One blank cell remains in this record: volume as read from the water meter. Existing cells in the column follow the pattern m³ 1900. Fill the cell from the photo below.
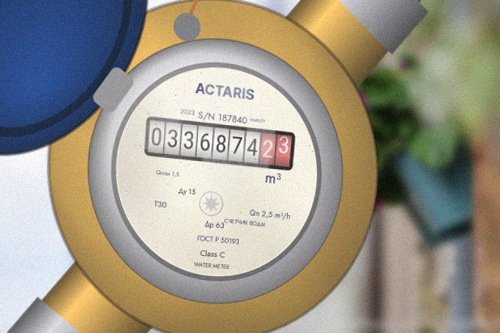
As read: m³ 336874.23
